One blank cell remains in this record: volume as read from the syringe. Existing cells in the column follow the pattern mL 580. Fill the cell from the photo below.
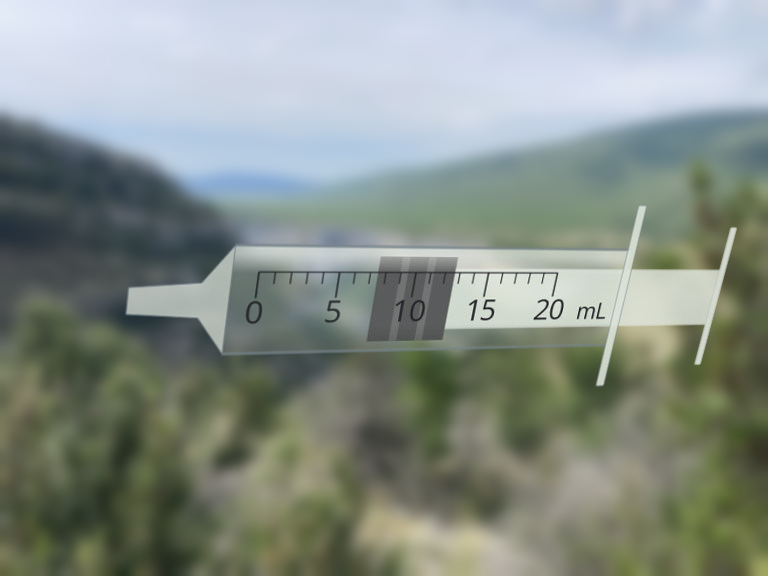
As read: mL 7.5
